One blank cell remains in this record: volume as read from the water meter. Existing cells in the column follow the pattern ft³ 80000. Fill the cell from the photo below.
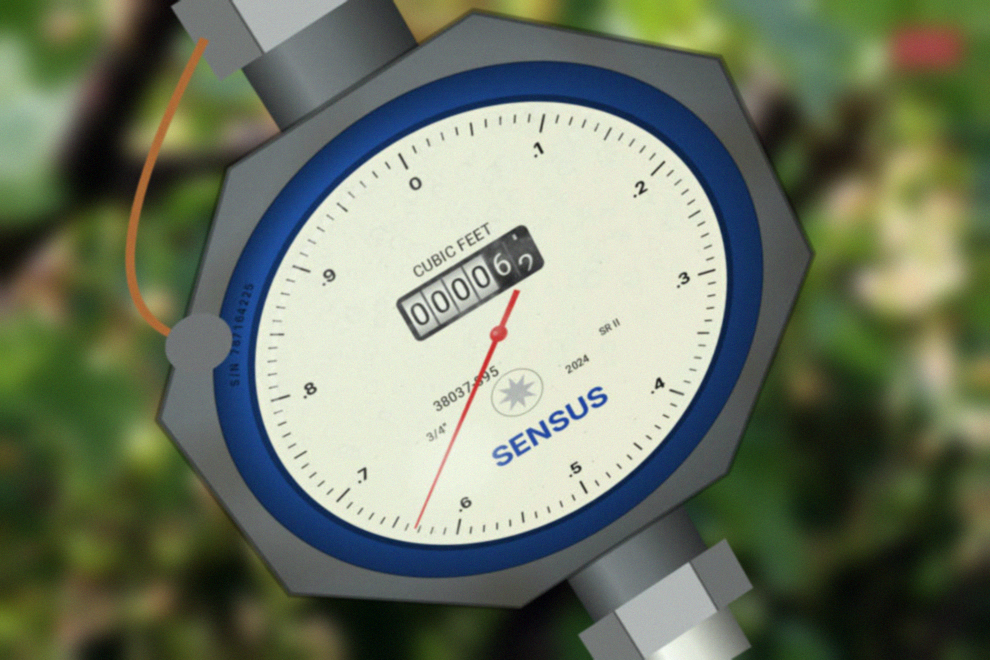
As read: ft³ 61.63
